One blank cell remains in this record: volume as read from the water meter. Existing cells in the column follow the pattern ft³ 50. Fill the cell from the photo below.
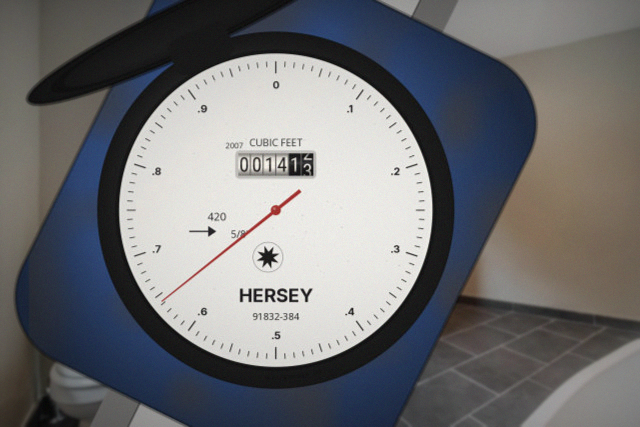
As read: ft³ 1412.64
